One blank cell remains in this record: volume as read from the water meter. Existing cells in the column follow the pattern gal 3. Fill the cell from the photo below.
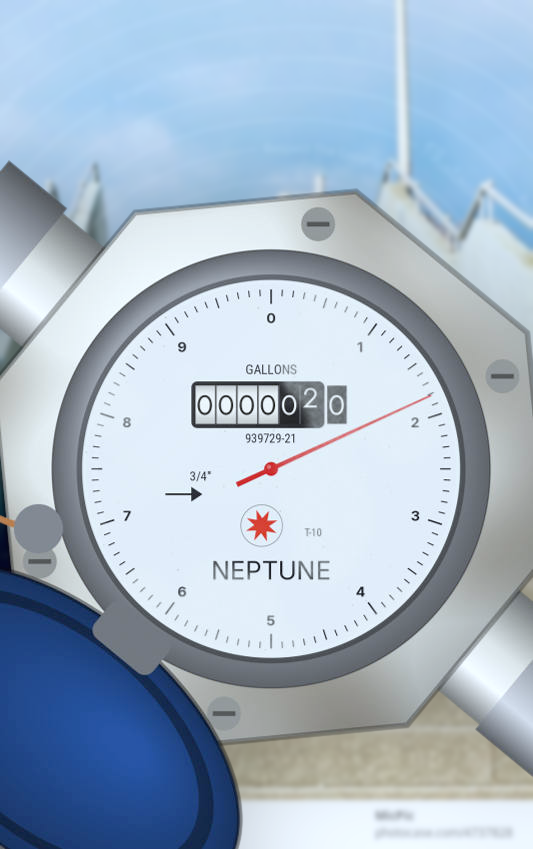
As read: gal 21.8
